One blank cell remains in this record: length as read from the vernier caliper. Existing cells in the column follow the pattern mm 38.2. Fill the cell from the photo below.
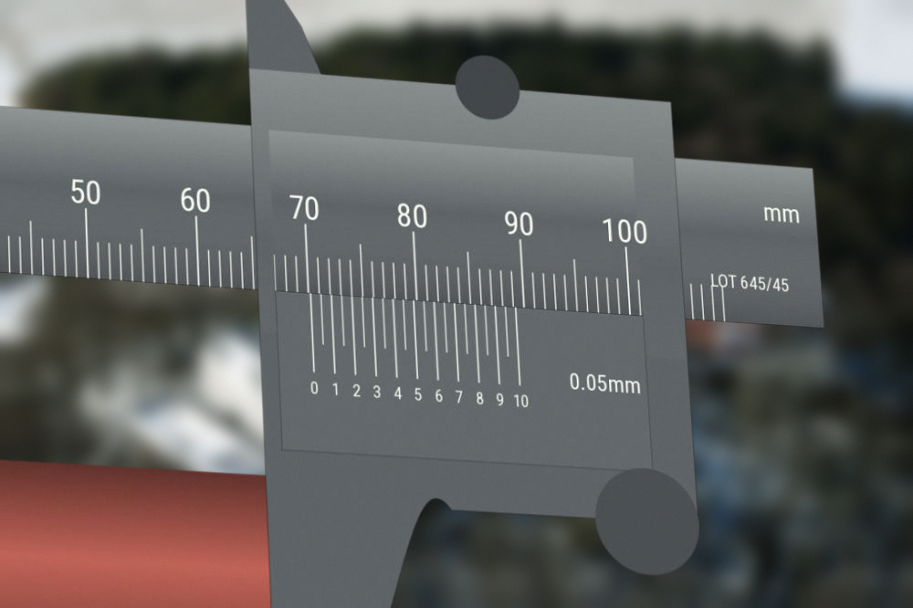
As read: mm 70.2
